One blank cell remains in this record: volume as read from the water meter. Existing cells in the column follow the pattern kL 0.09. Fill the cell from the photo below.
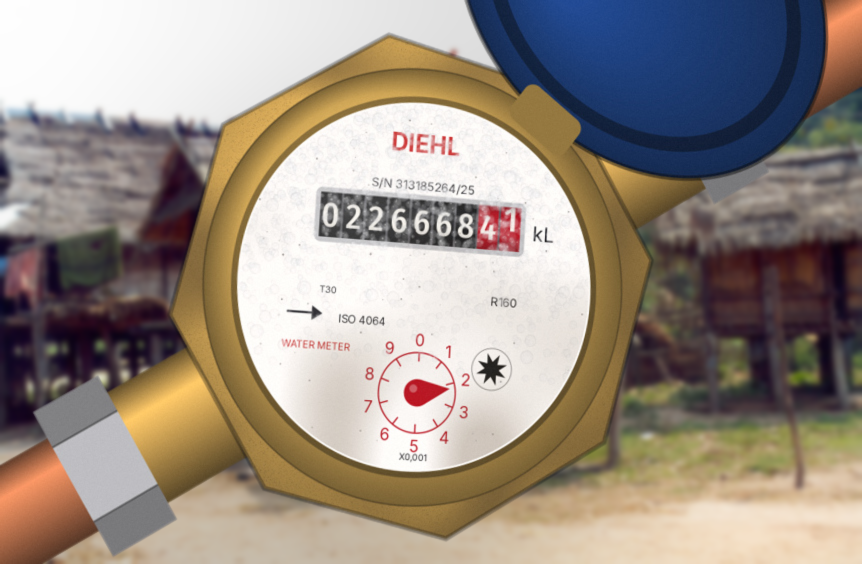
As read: kL 226668.412
